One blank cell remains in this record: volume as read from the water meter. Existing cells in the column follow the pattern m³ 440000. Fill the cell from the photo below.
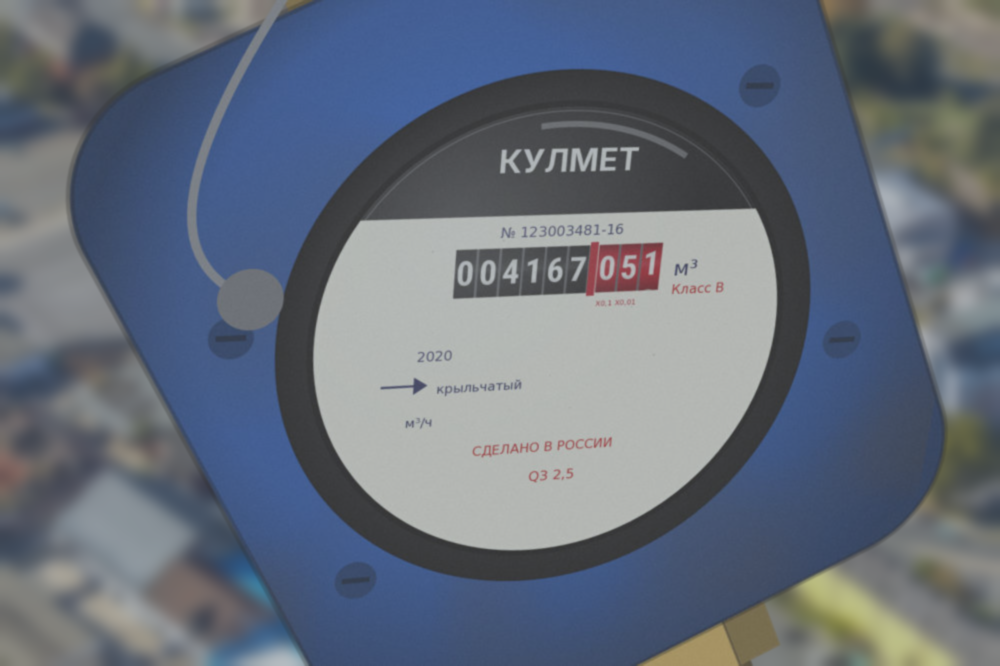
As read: m³ 4167.051
